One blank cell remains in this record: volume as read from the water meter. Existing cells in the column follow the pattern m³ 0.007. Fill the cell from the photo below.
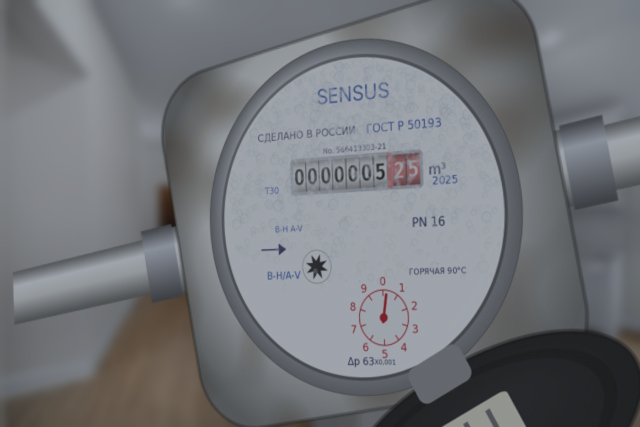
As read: m³ 5.250
